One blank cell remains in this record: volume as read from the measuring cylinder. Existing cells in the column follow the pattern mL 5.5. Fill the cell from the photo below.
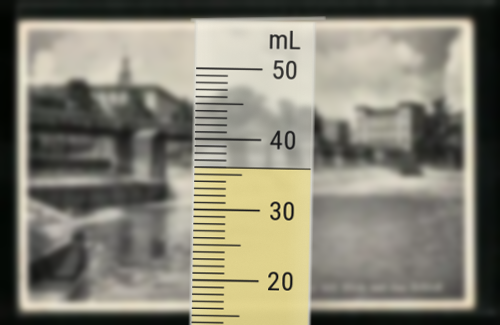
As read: mL 36
